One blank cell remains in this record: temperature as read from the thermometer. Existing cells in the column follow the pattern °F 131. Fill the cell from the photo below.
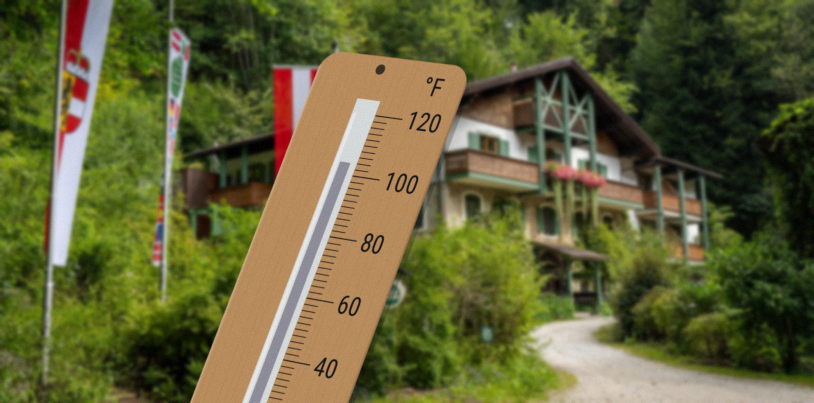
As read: °F 104
